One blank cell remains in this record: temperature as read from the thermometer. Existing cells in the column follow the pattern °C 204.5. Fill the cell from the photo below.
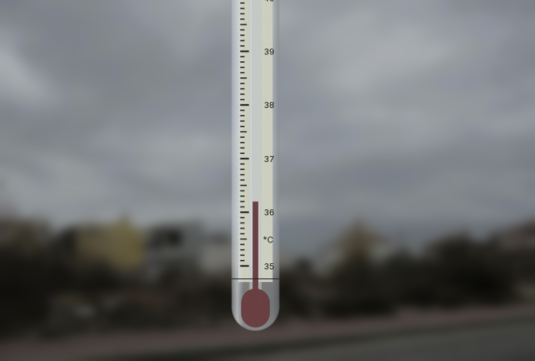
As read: °C 36.2
